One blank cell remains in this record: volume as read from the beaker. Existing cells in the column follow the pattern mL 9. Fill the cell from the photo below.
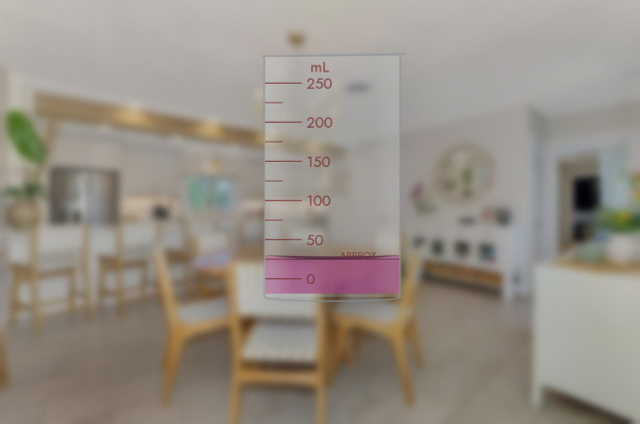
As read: mL 25
